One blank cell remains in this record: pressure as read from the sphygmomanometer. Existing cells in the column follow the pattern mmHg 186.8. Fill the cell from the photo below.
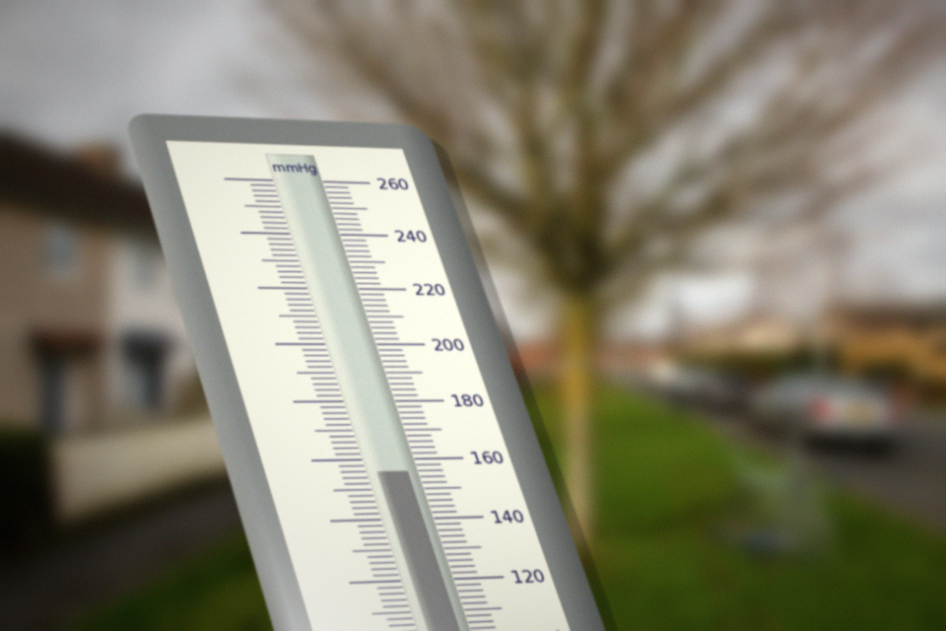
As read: mmHg 156
